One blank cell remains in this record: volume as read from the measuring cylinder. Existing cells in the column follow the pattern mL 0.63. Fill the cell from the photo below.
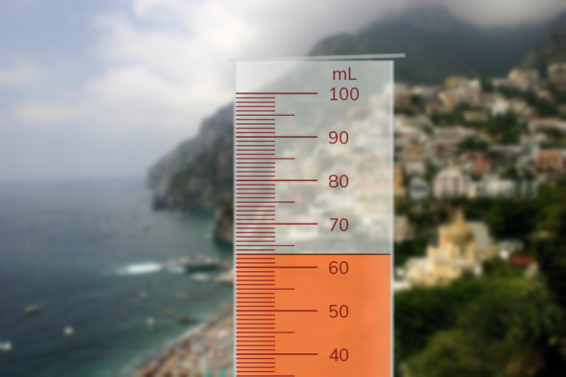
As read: mL 63
